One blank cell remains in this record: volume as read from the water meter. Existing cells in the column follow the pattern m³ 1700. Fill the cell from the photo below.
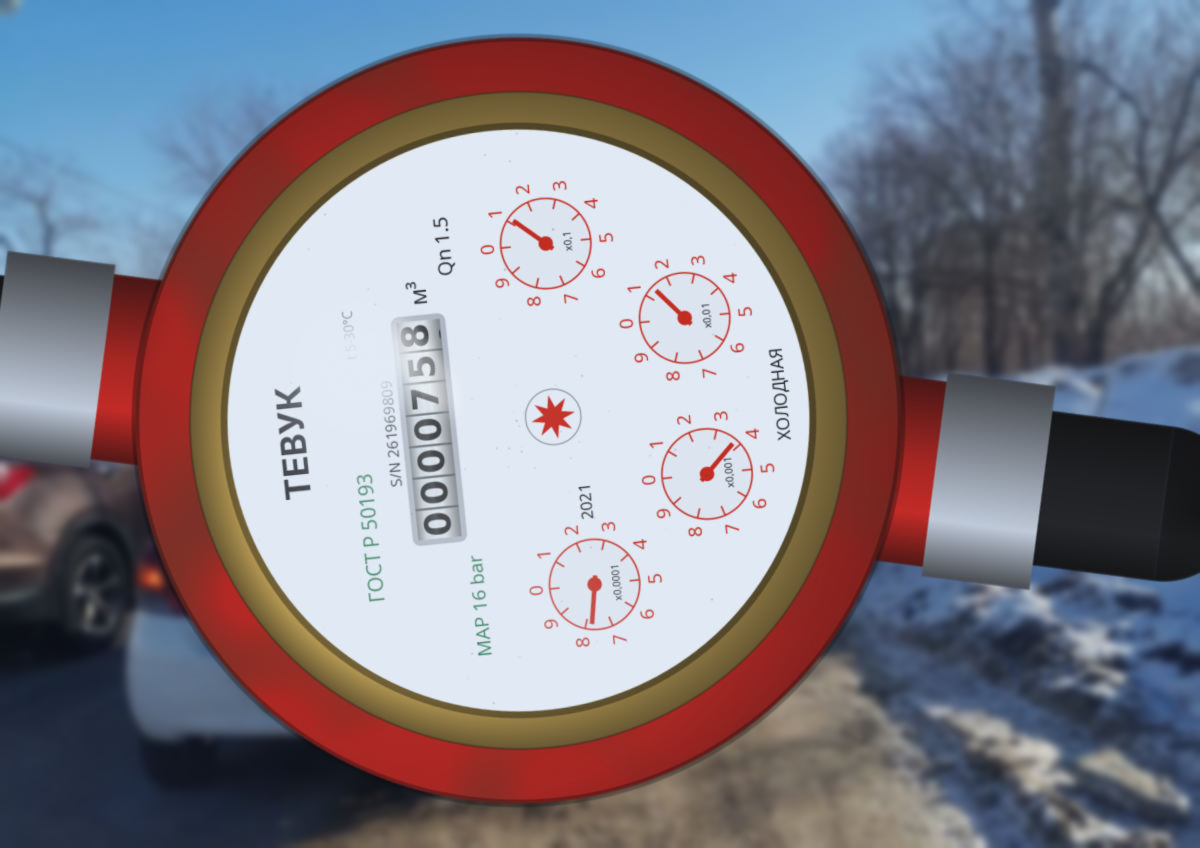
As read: m³ 758.1137
